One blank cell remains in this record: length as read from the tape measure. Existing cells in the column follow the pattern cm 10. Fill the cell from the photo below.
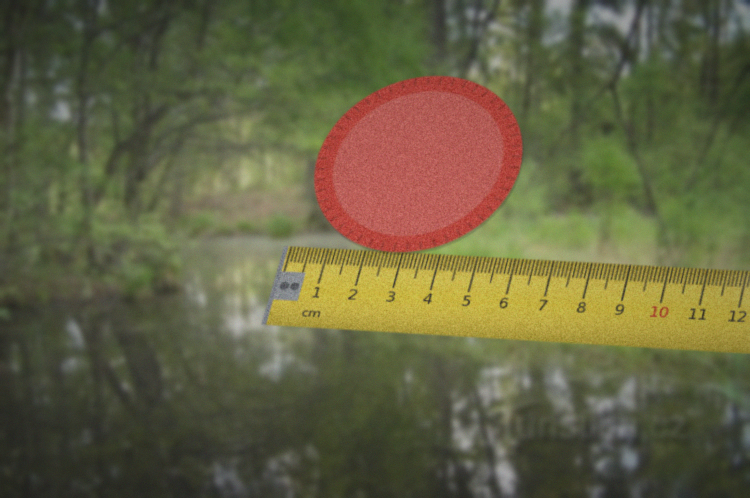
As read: cm 5.5
